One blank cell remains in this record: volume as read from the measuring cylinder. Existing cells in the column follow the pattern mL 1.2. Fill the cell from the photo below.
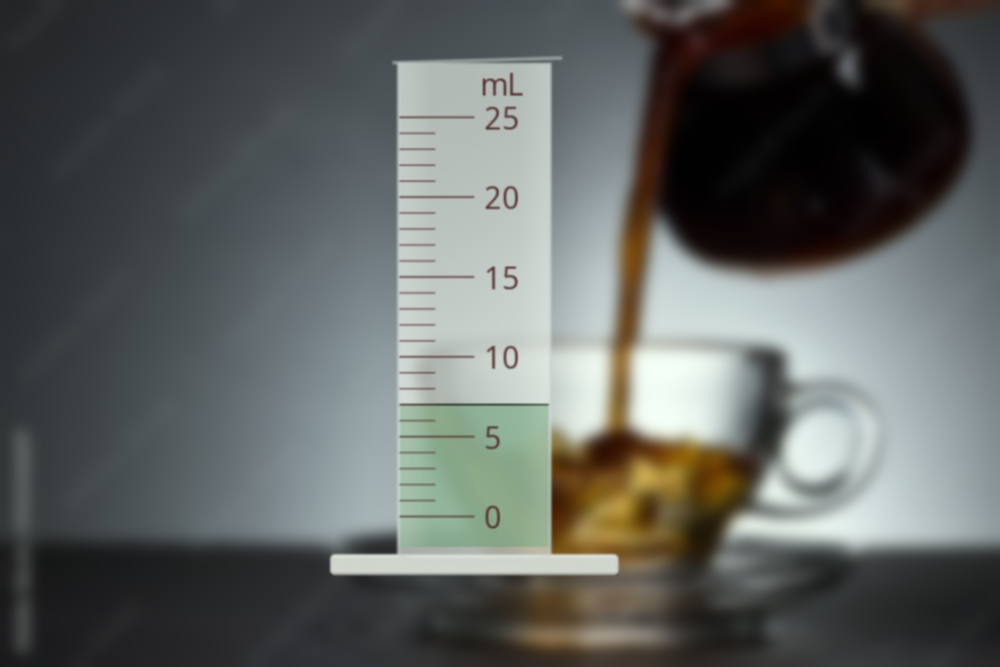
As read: mL 7
